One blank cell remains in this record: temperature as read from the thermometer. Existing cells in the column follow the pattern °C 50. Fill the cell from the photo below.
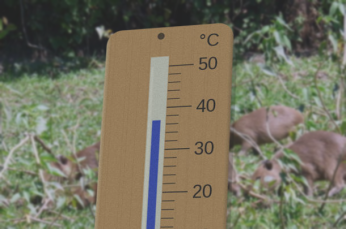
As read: °C 37
